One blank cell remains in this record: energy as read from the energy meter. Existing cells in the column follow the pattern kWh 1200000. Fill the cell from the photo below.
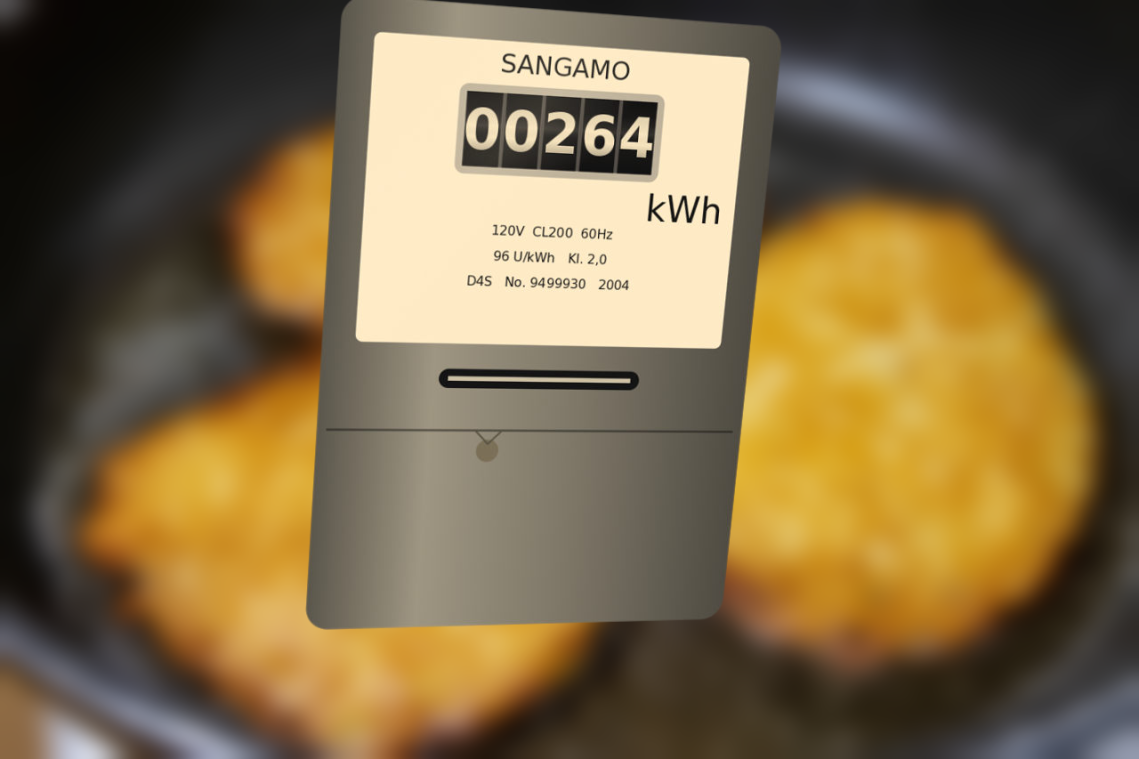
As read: kWh 264
